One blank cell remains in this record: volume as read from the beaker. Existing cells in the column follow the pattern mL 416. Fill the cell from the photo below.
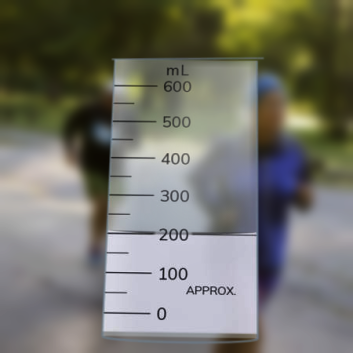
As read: mL 200
